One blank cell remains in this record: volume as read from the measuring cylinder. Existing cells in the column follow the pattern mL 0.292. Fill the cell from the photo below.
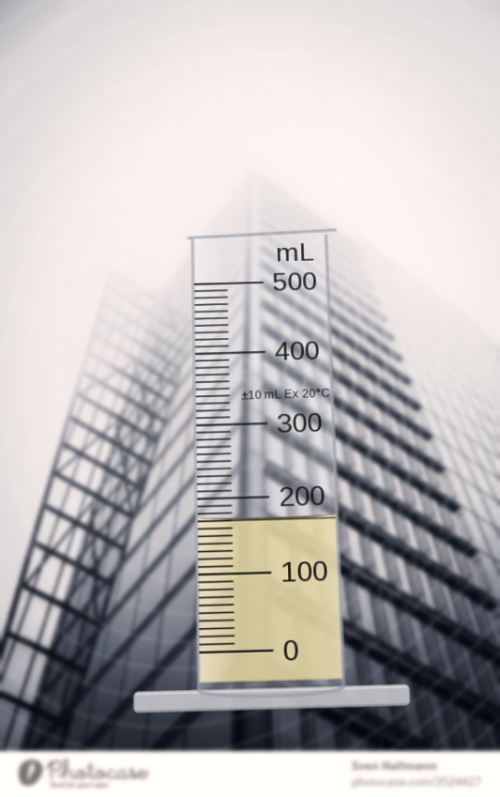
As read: mL 170
